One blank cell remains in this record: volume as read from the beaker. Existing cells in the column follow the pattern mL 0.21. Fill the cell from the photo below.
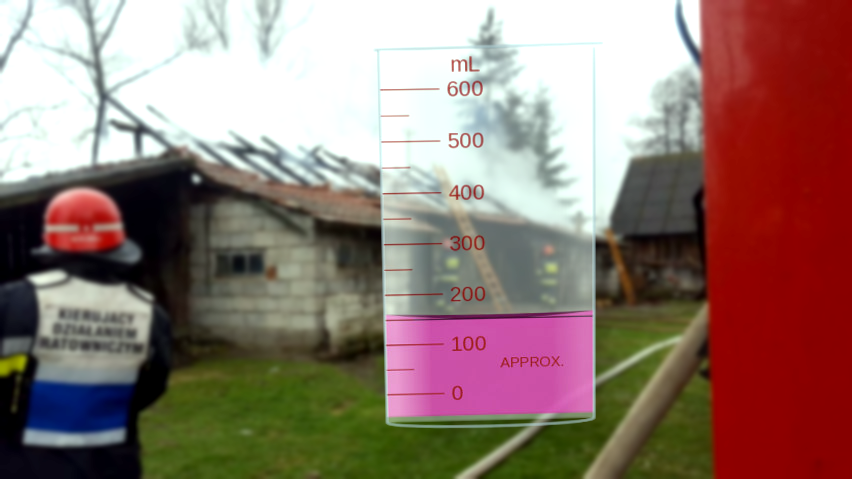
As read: mL 150
